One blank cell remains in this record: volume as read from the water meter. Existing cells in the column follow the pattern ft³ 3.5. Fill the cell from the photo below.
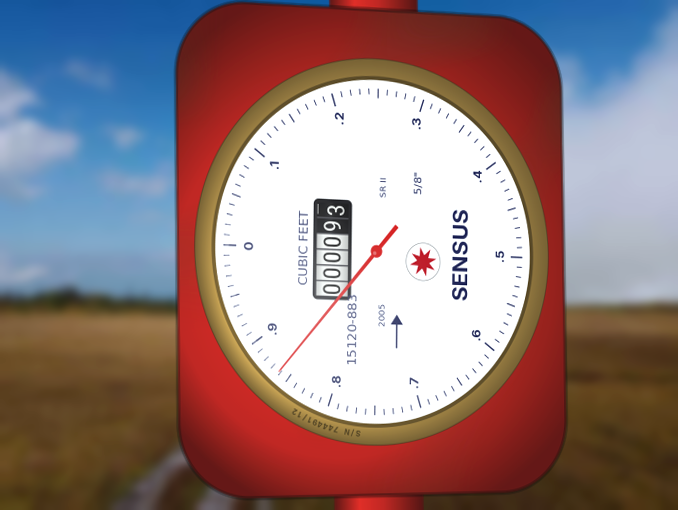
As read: ft³ 92.86
